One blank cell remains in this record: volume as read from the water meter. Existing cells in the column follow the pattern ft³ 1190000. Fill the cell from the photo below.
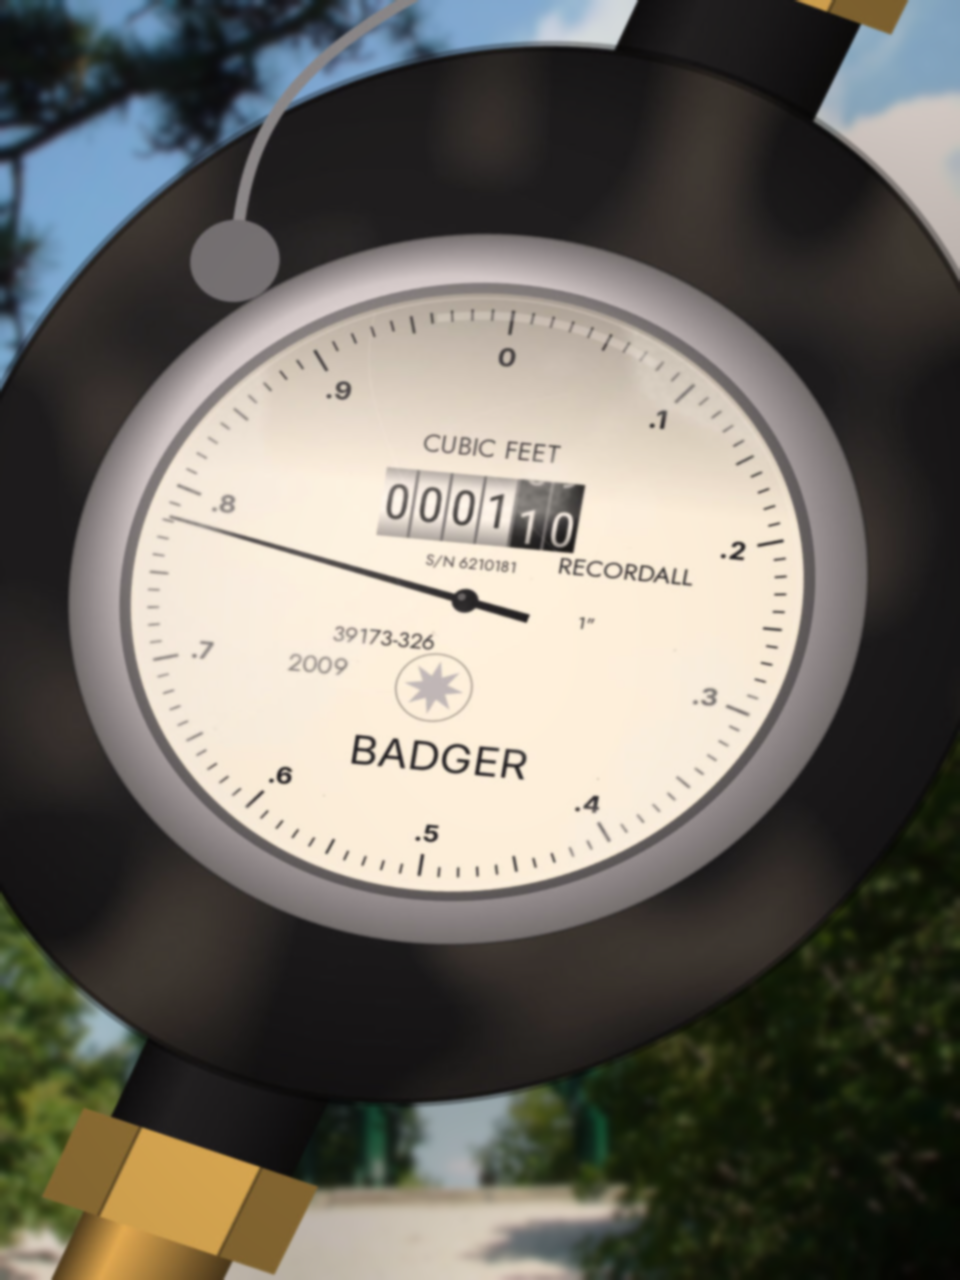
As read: ft³ 109.78
